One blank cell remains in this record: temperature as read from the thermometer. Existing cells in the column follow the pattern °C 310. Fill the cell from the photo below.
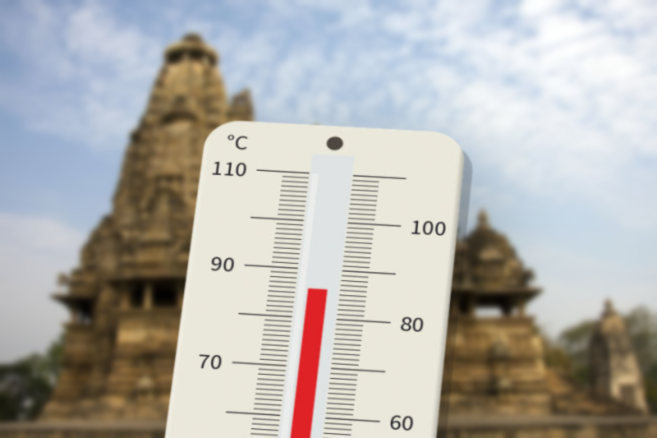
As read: °C 86
